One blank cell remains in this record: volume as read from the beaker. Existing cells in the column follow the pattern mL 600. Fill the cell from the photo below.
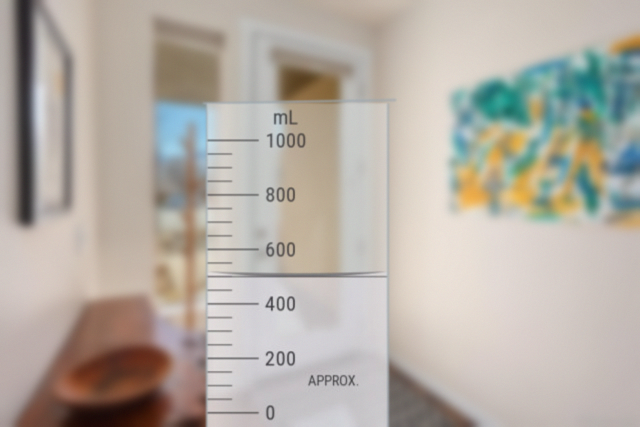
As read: mL 500
